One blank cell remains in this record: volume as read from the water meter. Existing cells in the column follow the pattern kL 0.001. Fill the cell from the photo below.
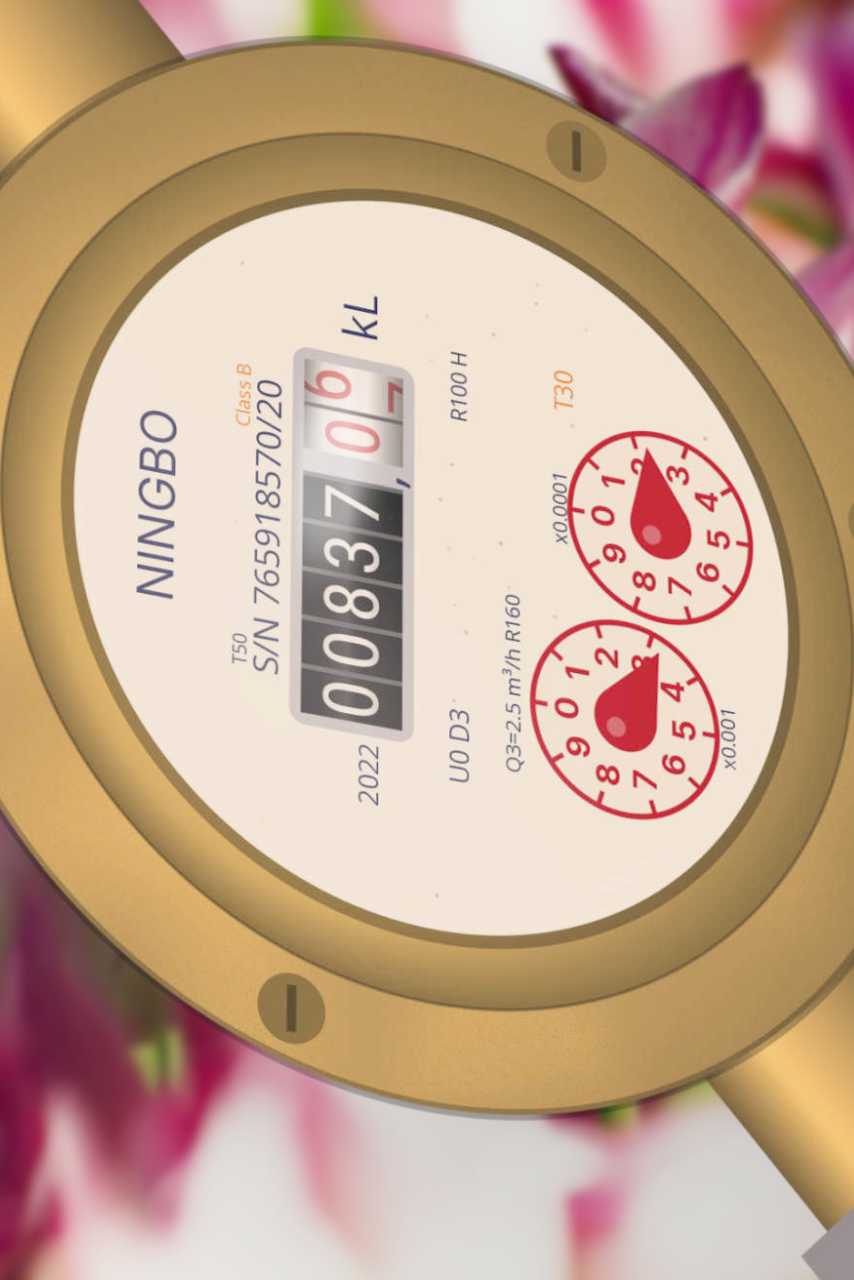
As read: kL 837.0632
